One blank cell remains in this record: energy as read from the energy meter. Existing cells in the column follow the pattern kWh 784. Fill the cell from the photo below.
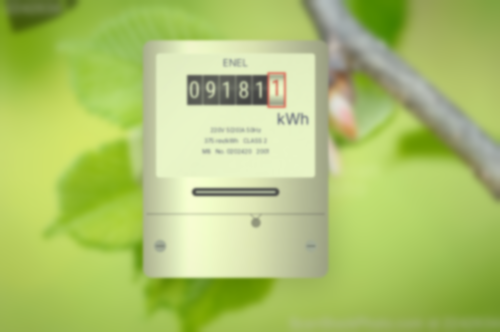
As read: kWh 9181.1
